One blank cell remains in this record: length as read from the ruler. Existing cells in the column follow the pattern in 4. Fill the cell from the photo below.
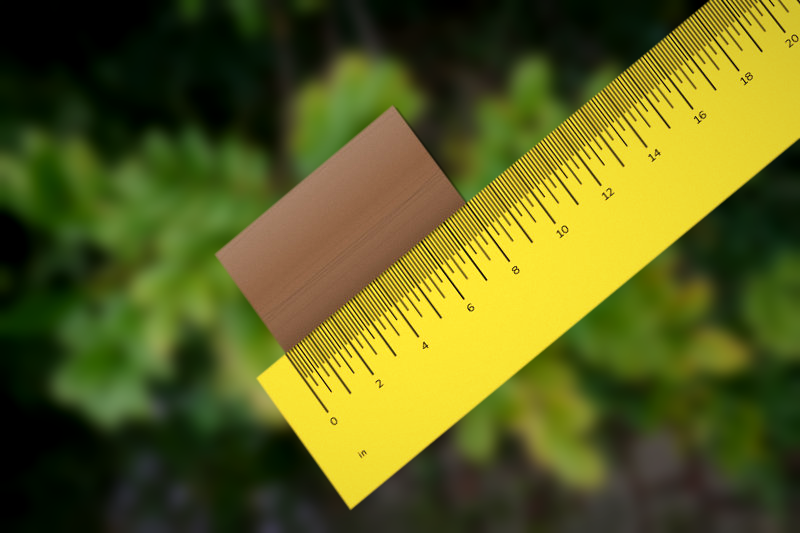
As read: in 8
